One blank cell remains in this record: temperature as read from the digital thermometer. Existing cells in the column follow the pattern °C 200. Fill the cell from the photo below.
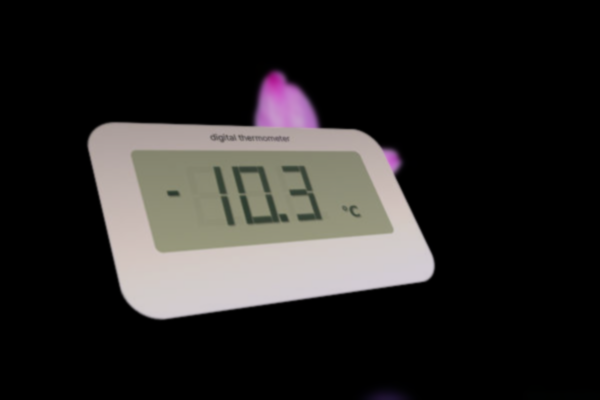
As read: °C -10.3
